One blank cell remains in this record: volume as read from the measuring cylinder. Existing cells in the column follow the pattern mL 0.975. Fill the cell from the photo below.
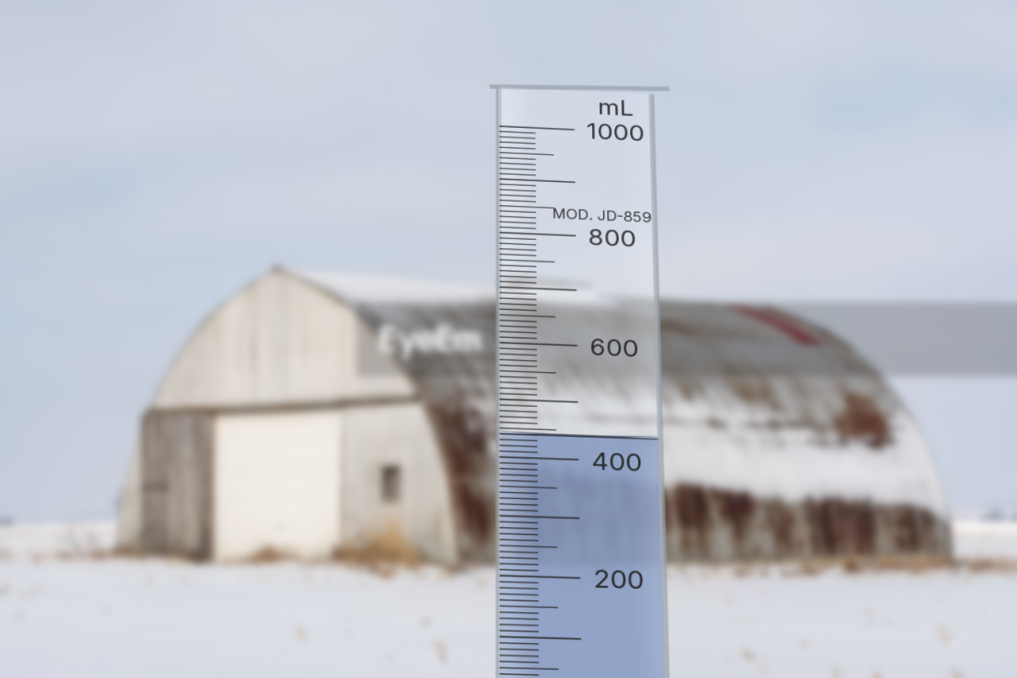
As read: mL 440
